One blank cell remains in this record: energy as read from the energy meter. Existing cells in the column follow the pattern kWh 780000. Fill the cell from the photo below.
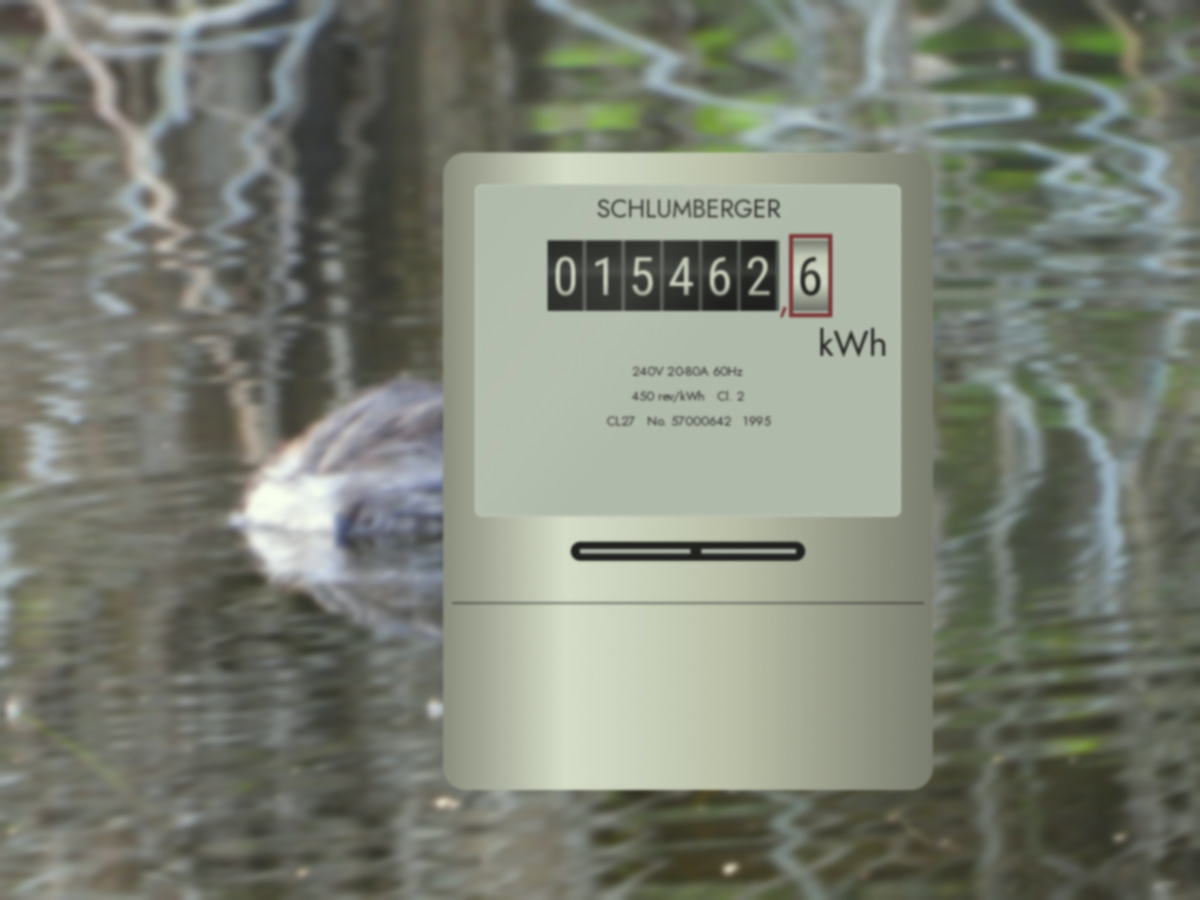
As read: kWh 15462.6
